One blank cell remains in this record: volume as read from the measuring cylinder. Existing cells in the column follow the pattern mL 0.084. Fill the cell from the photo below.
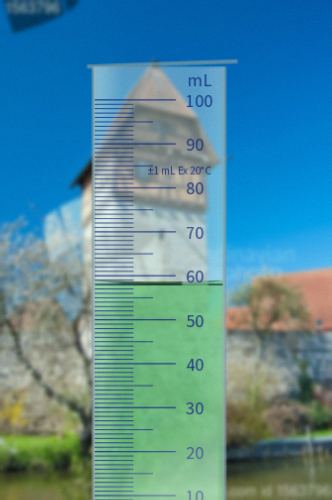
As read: mL 58
